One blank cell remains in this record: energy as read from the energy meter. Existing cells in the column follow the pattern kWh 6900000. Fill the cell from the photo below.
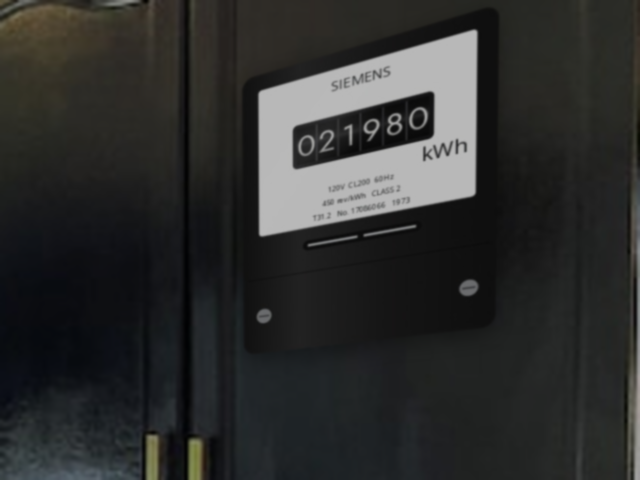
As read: kWh 21980
